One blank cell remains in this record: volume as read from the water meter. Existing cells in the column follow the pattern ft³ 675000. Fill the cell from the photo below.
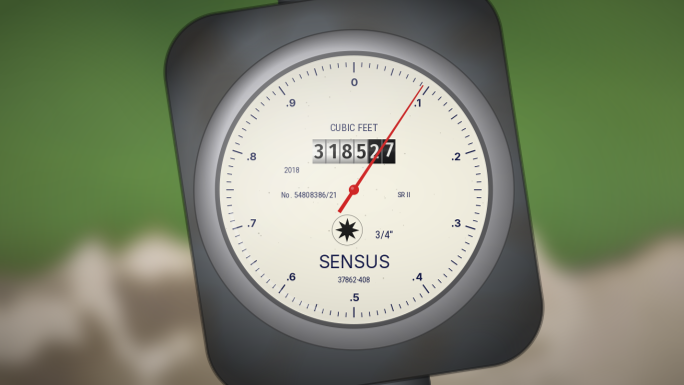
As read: ft³ 318527.09
